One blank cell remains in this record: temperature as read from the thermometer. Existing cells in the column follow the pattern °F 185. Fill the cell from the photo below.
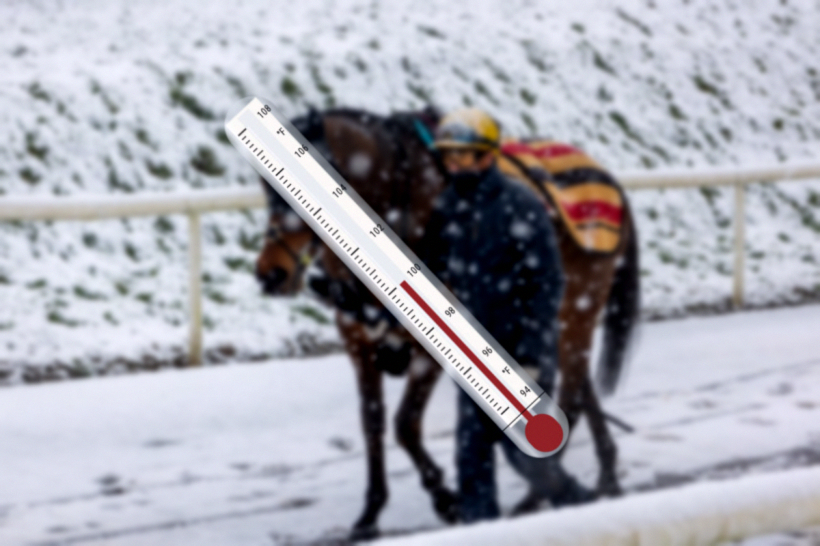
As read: °F 100
